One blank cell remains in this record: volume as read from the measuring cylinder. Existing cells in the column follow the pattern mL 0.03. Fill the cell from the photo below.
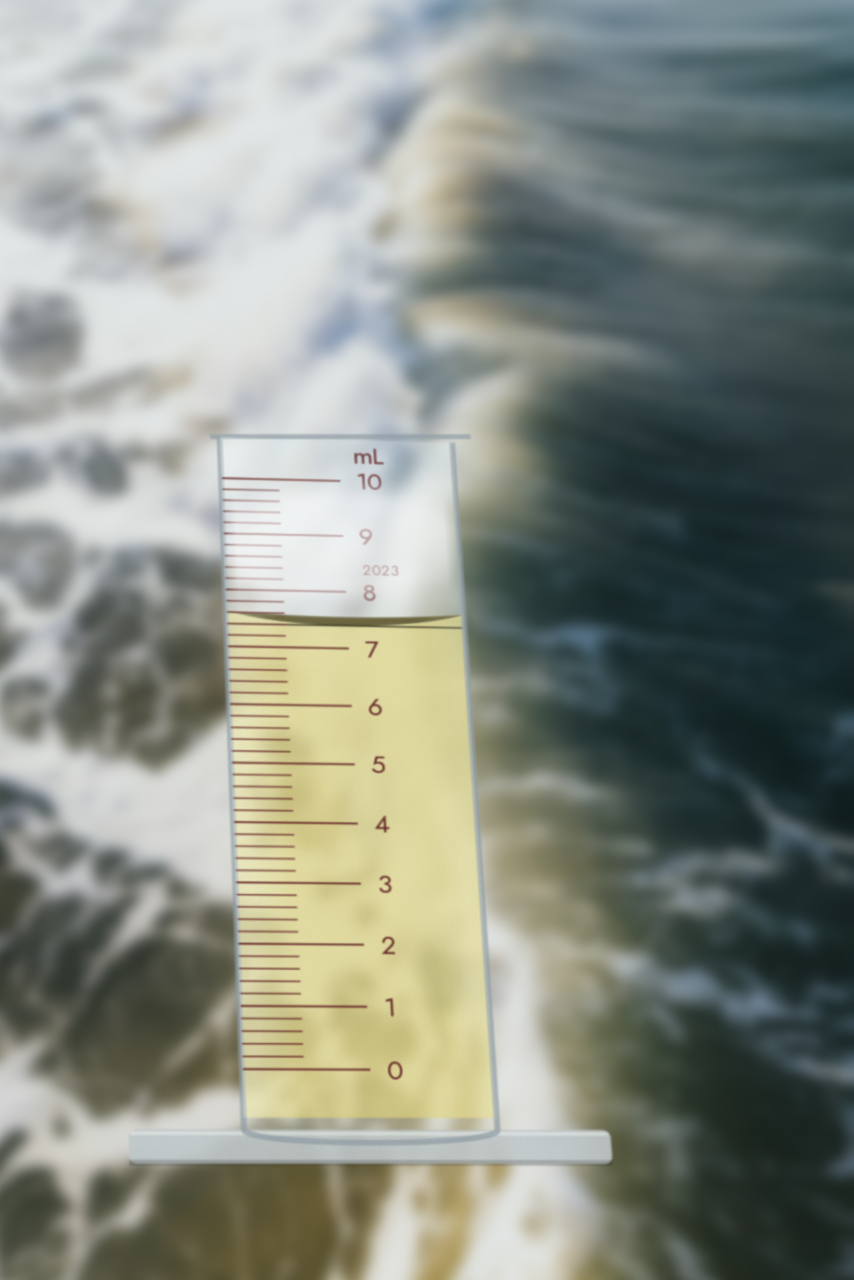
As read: mL 7.4
